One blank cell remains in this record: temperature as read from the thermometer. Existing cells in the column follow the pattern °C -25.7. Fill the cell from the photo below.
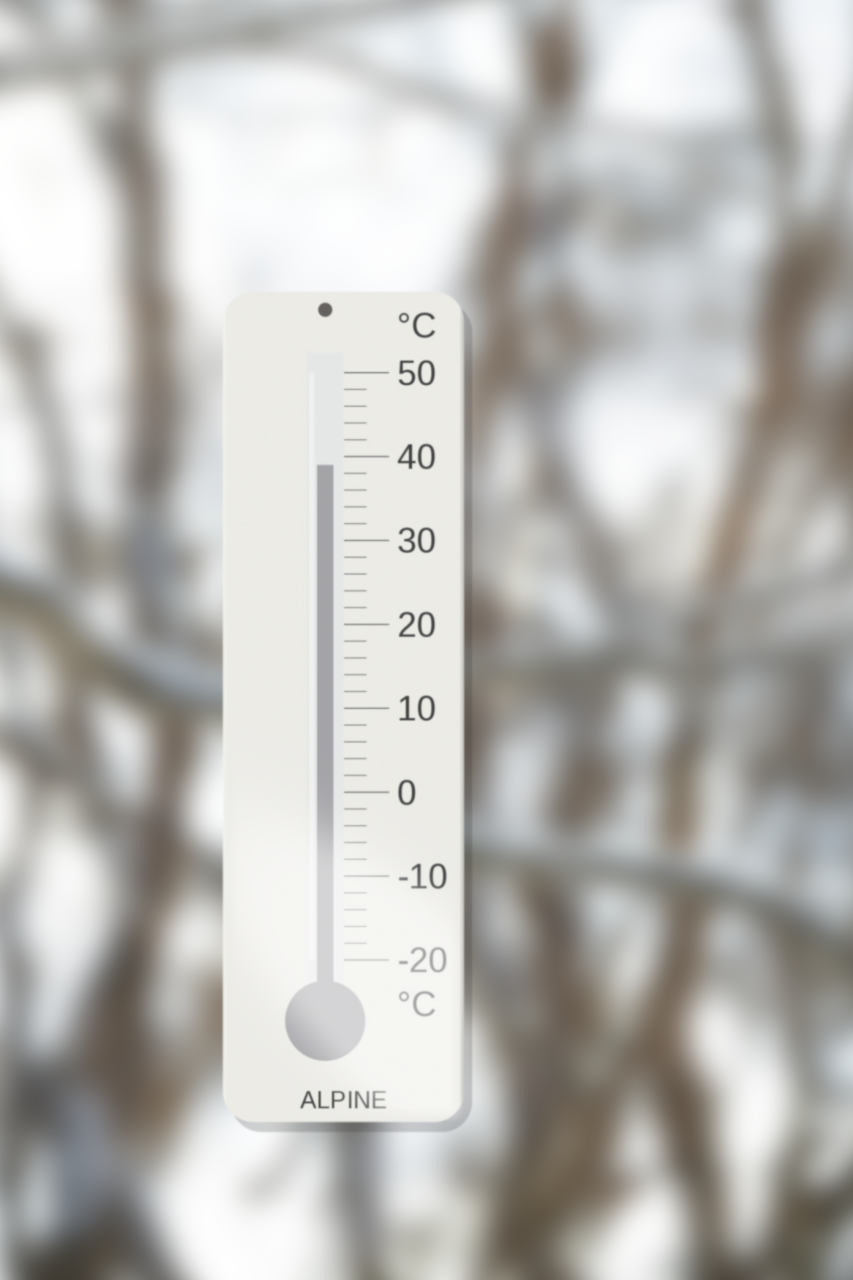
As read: °C 39
